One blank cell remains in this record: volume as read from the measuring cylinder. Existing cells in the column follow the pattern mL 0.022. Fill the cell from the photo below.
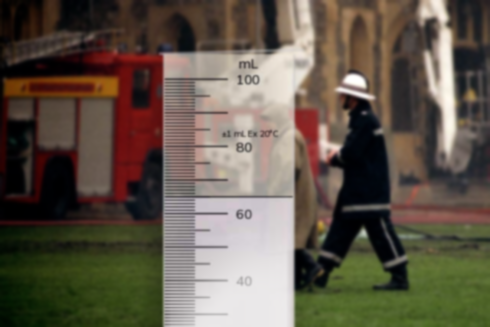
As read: mL 65
